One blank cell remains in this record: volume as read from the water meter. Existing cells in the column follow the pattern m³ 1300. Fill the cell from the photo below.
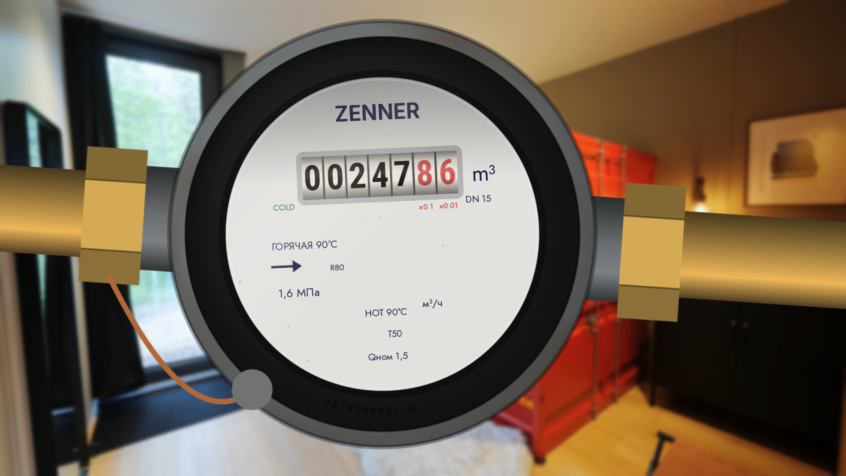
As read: m³ 247.86
